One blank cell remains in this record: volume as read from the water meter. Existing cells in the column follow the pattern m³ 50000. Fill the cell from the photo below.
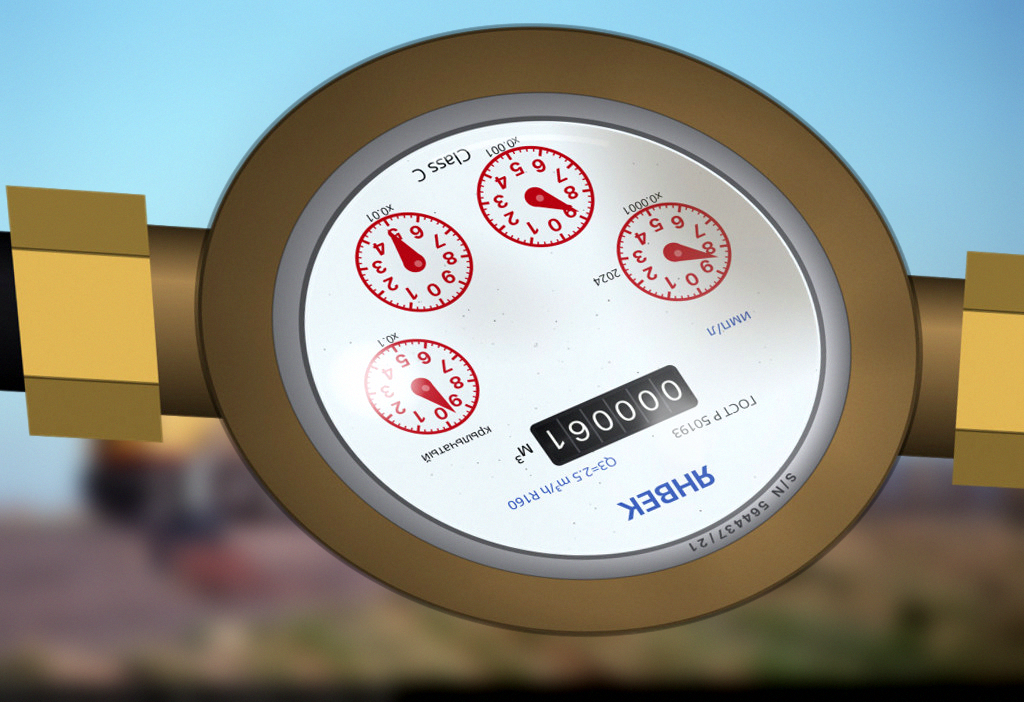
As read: m³ 60.9488
